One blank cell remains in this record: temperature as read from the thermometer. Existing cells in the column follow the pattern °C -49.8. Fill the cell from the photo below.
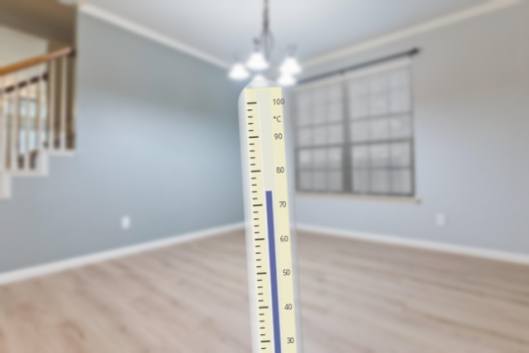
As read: °C 74
